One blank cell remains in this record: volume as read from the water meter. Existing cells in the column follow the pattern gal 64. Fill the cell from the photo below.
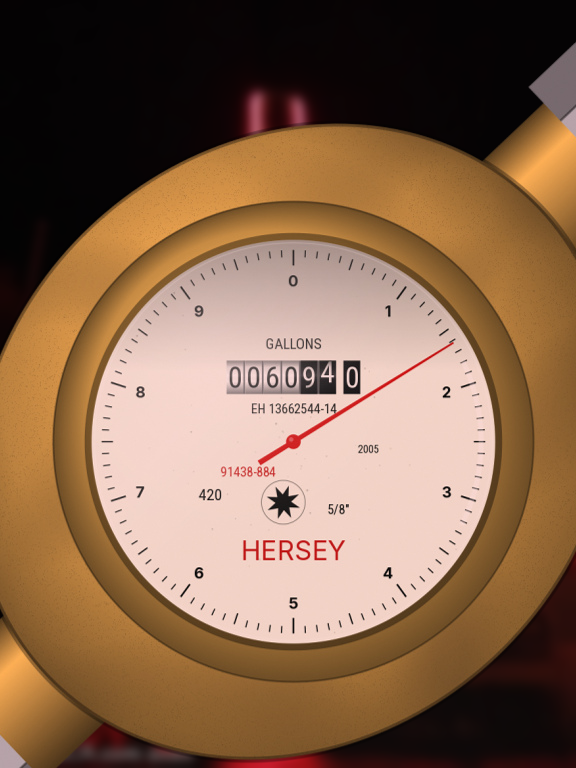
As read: gal 60941.6
